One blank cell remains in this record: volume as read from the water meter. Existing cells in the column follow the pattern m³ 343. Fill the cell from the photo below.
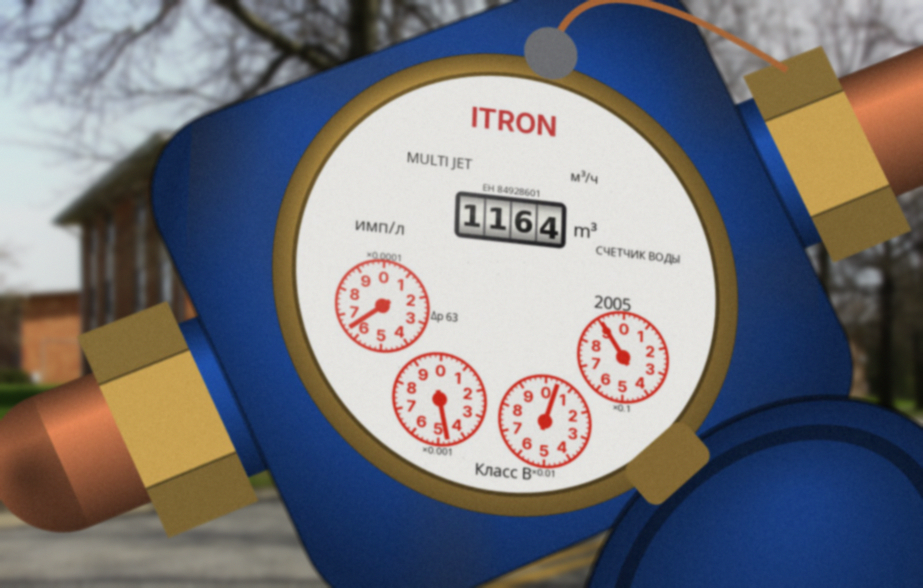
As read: m³ 1163.9046
